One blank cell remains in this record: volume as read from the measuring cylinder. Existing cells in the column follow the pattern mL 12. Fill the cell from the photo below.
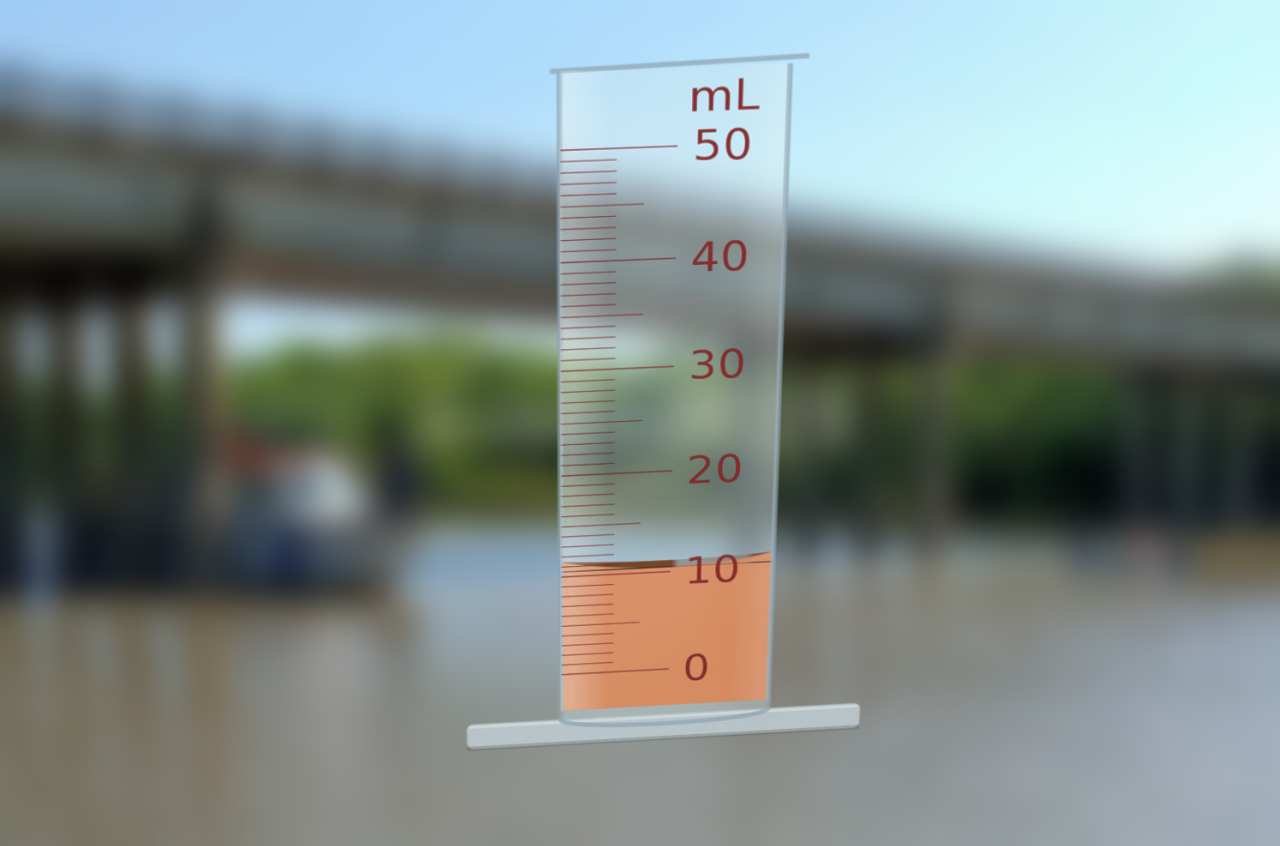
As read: mL 10.5
